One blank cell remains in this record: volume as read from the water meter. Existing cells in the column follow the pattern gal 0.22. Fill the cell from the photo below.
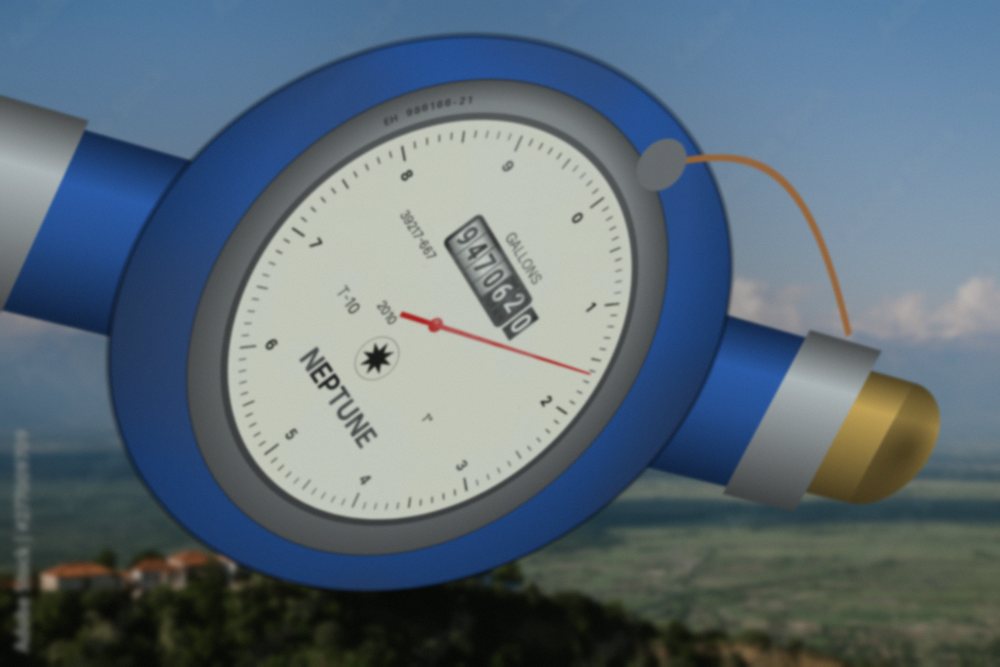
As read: gal 9470621.6
